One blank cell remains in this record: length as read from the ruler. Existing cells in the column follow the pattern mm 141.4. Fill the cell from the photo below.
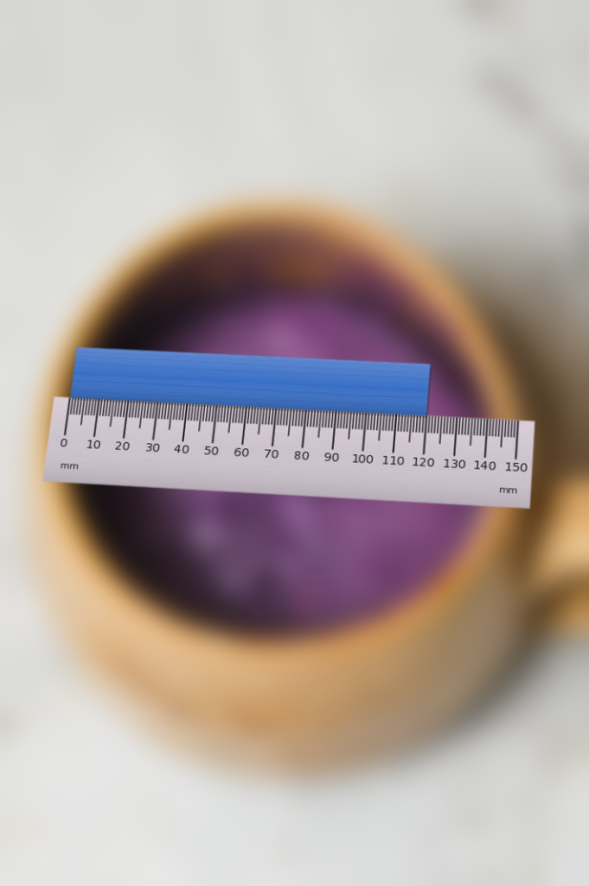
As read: mm 120
